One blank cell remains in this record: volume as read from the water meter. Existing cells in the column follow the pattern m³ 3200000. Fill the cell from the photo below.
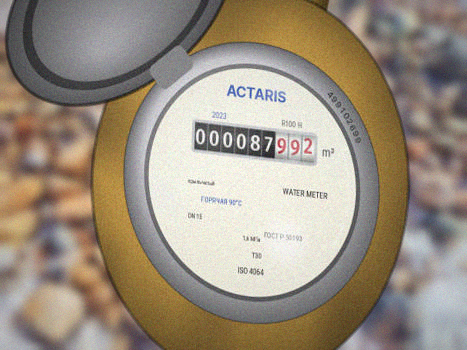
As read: m³ 87.992
